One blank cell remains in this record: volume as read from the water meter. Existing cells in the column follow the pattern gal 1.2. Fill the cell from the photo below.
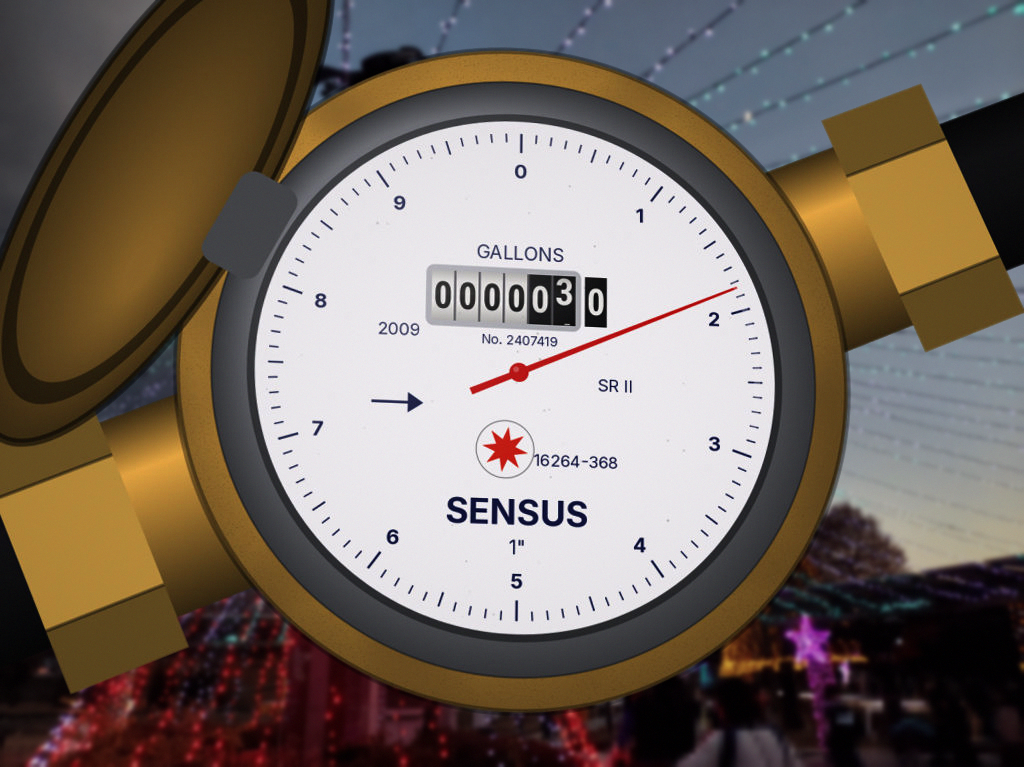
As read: gal 31.8
